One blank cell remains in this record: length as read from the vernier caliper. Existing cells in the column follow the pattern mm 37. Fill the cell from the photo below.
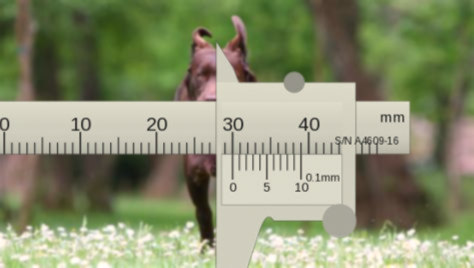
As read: mm 30.0
